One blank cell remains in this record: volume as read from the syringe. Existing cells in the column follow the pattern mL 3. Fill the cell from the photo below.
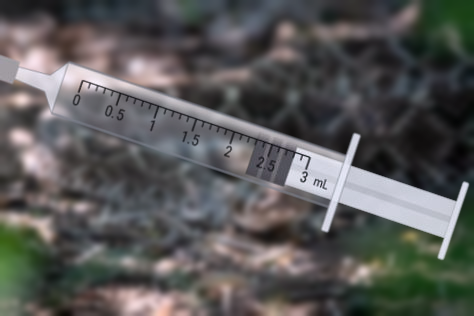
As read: mL 2.3
